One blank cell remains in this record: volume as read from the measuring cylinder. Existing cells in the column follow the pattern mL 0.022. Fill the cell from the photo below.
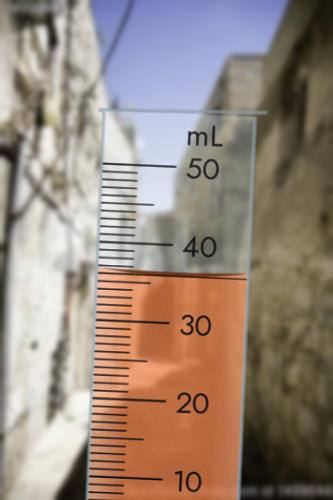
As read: mL 36
